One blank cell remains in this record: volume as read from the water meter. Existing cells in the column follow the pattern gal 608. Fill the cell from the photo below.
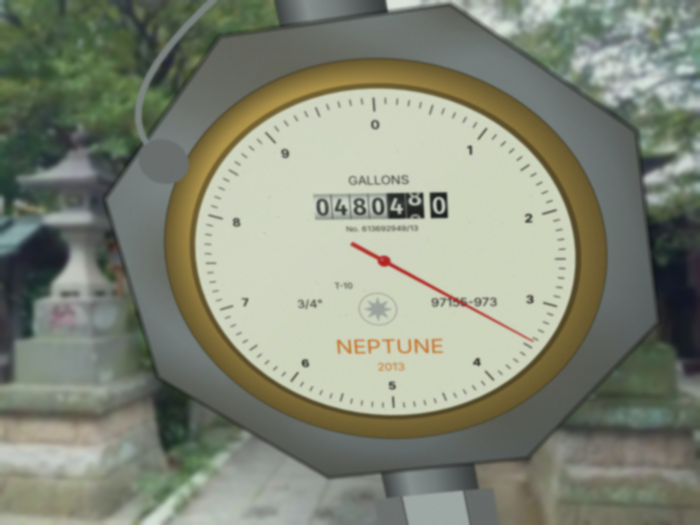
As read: gal 480483.4
